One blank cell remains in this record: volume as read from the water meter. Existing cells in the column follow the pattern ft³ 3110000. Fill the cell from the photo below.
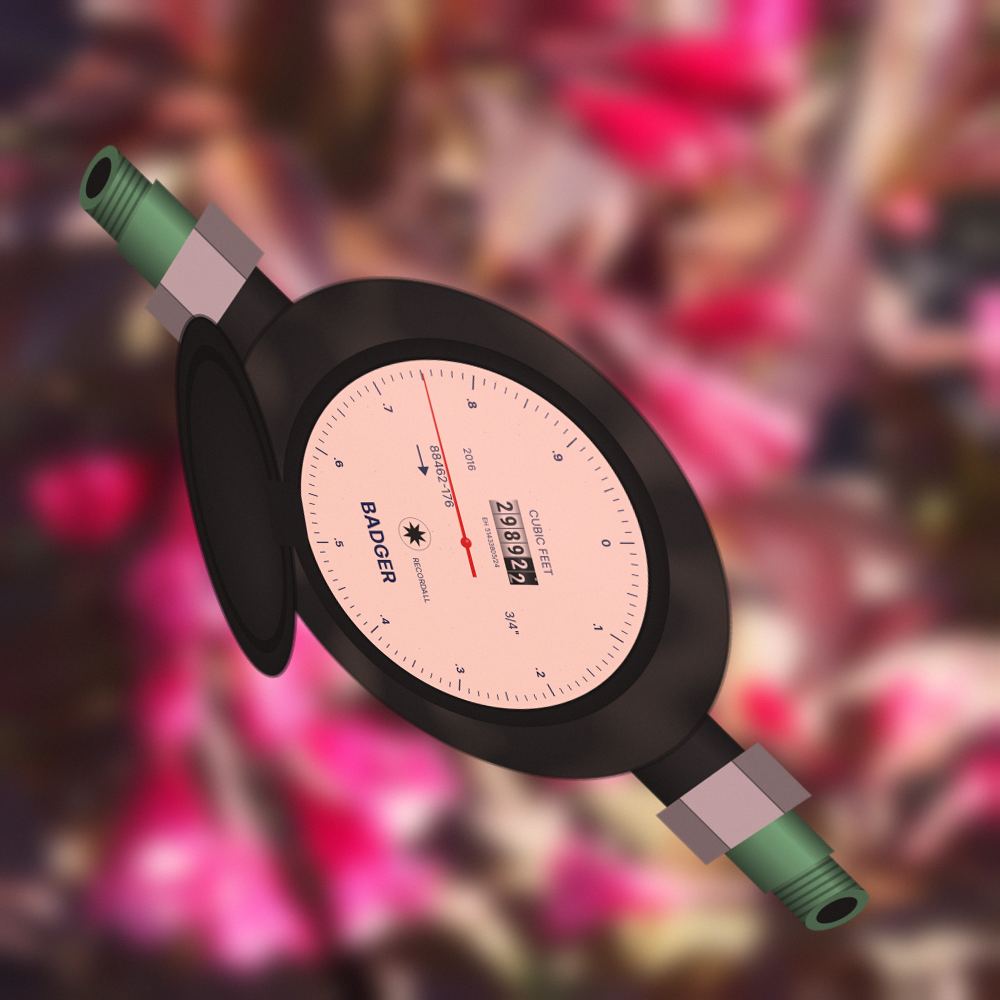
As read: ft³ 298921.75
